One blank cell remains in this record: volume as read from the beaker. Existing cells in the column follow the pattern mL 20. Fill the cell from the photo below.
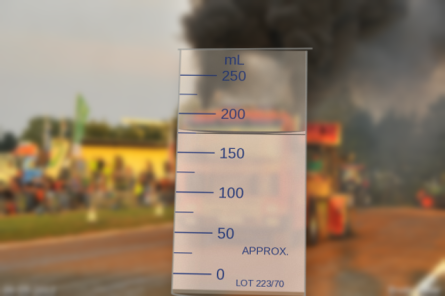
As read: mL 175
